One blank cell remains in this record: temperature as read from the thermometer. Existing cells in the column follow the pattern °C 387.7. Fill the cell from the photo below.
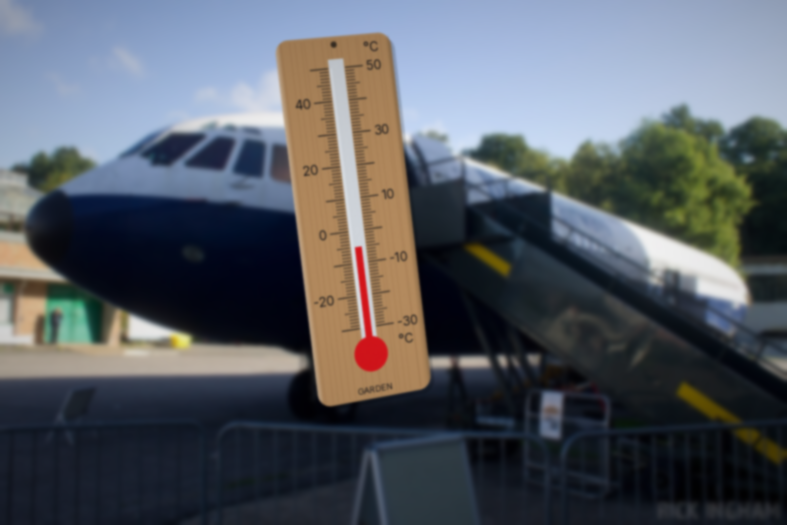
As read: °C -5
